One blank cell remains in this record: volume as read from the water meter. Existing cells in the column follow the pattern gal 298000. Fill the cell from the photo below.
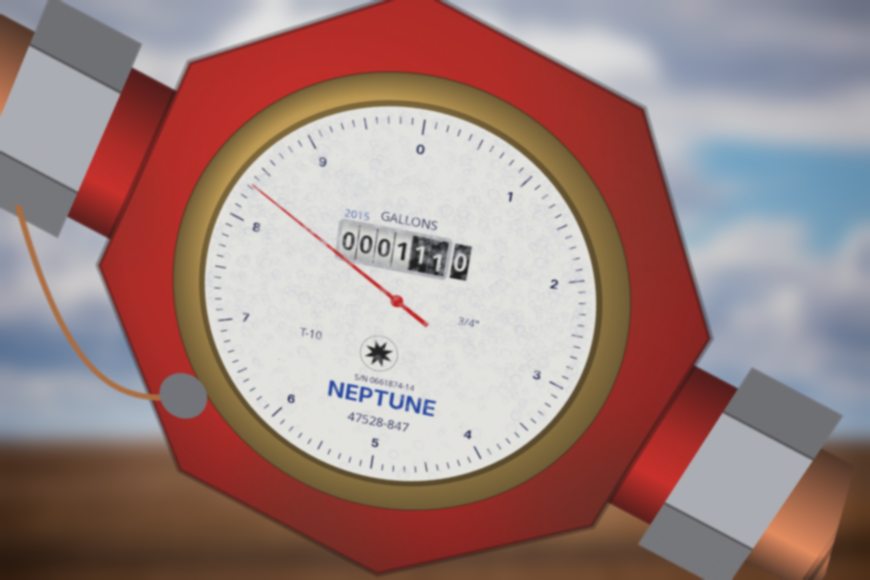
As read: gal 1108.3
